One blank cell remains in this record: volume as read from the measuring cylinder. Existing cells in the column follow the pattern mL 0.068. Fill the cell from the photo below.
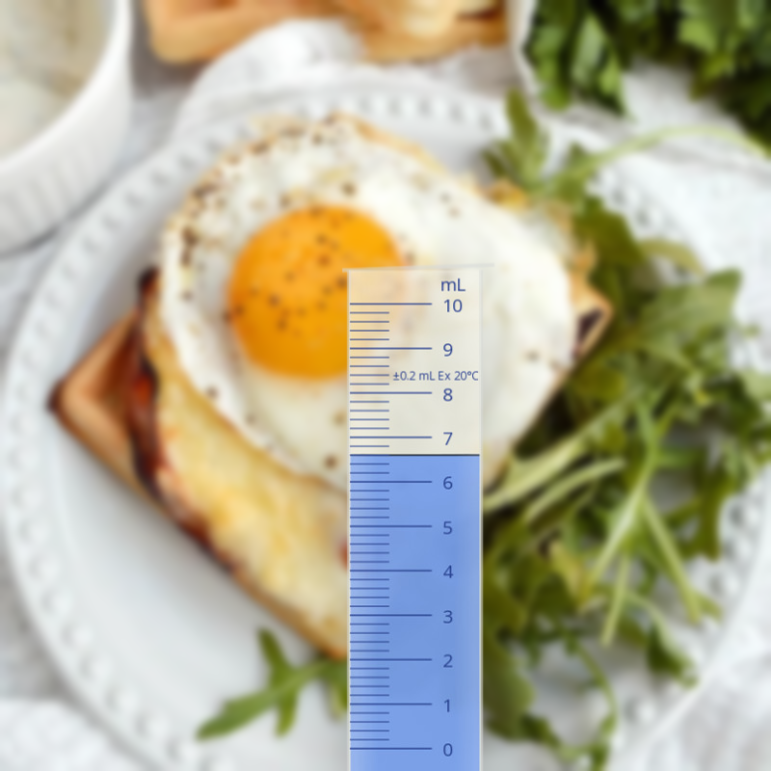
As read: mL 6.6
